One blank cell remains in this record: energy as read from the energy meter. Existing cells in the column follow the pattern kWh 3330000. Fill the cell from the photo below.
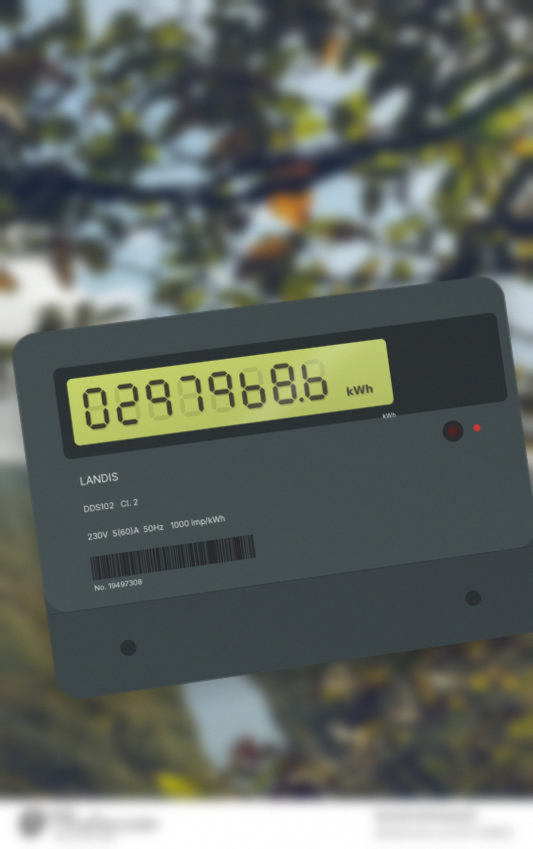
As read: kWh 297968.6
